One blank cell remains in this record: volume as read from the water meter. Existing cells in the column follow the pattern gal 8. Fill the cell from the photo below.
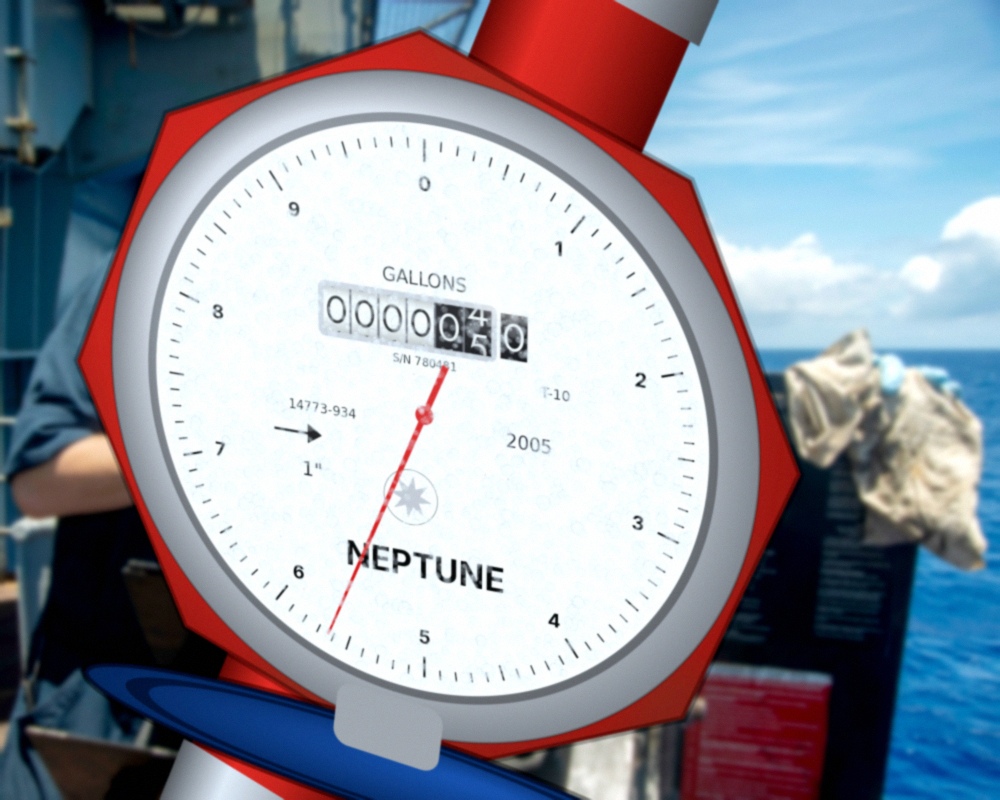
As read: gal 45.6
